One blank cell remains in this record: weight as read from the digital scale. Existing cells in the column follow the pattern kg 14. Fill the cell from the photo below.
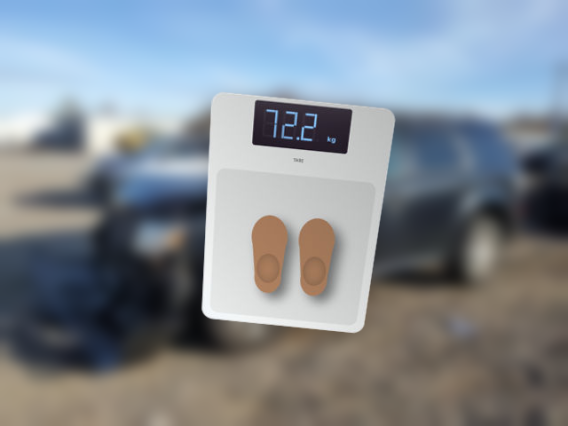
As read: kg 72.2
